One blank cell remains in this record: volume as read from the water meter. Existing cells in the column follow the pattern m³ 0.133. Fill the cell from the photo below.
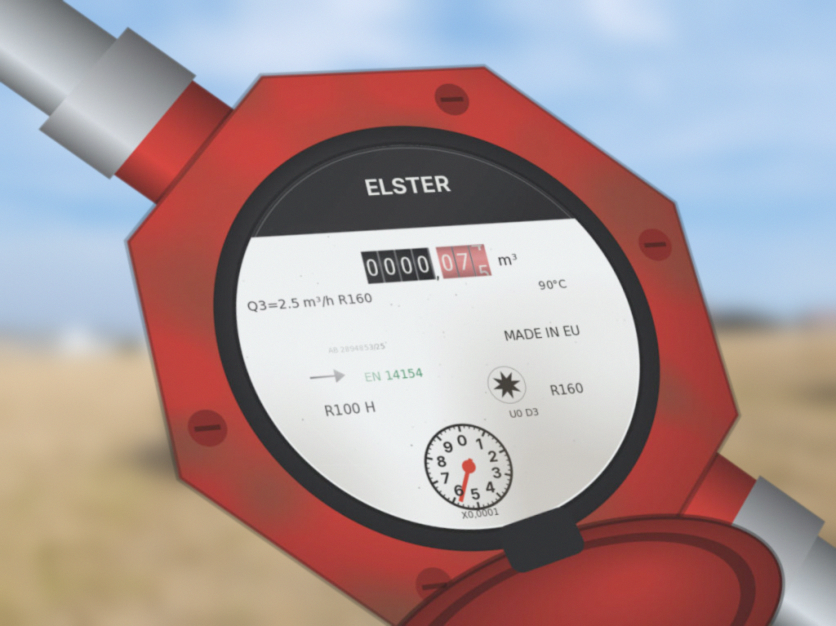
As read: m³ 0.0745
